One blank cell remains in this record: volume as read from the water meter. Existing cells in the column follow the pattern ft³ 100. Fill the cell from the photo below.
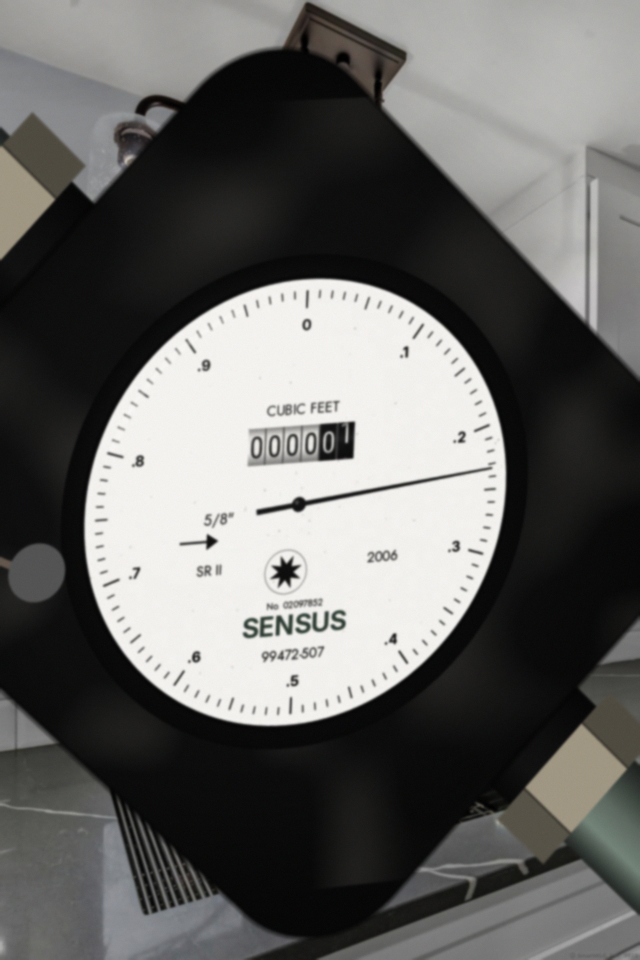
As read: ft³ 1.23
